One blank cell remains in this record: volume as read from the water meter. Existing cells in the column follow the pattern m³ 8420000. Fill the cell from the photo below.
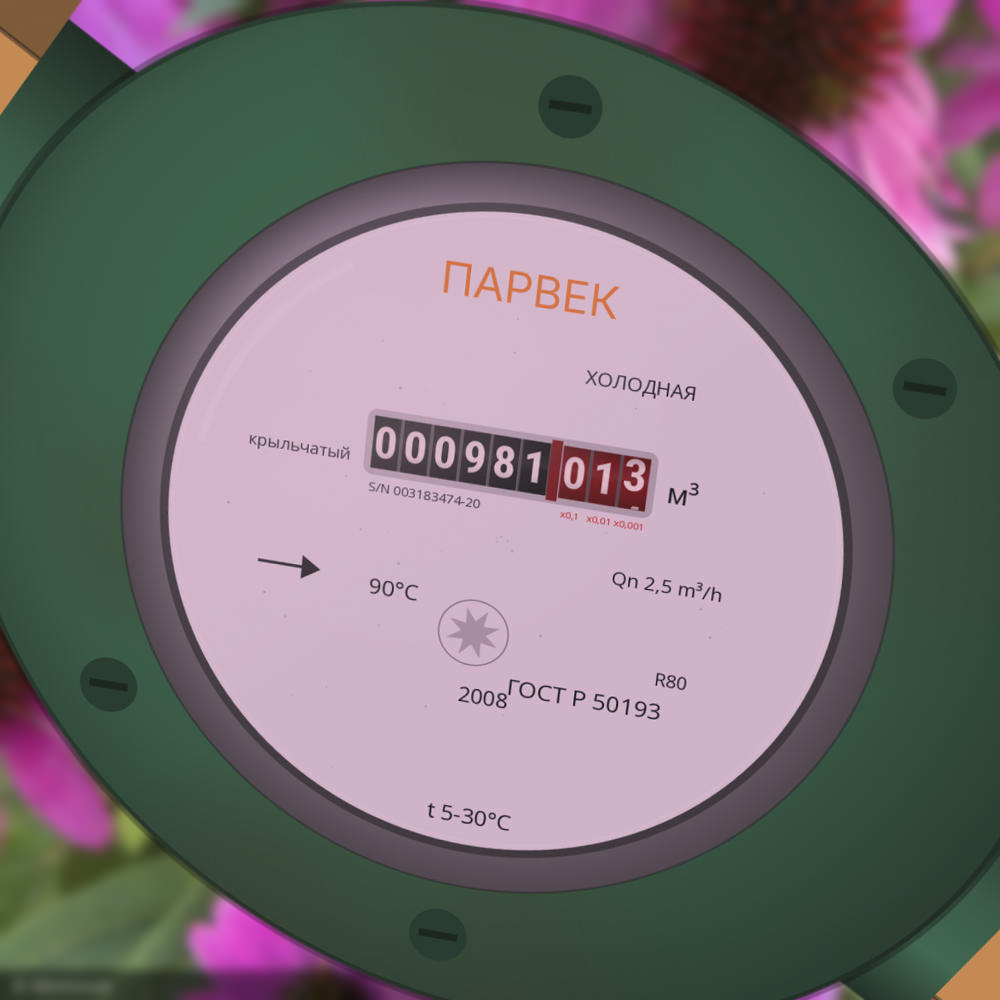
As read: m³ 981.013
